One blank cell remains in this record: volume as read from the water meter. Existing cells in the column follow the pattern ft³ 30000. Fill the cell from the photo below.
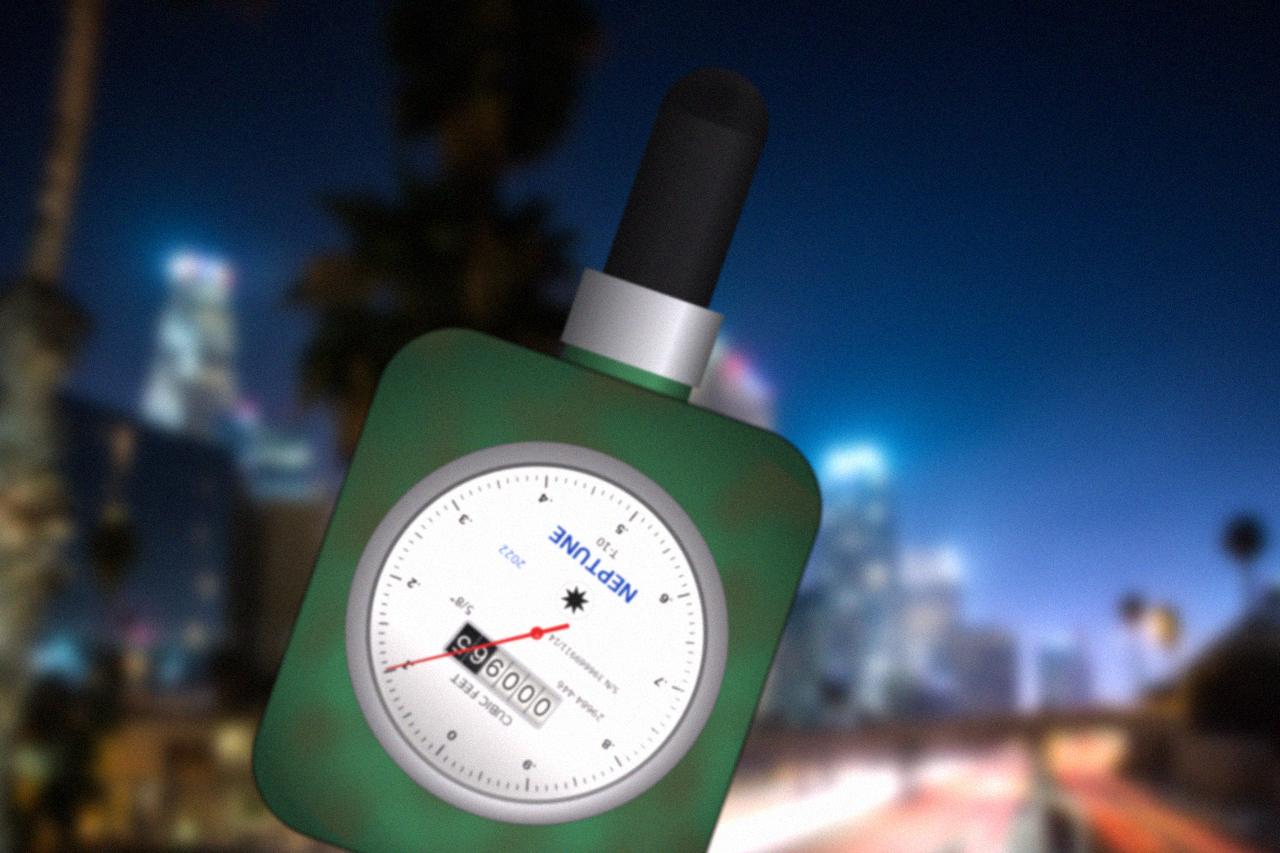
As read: ft³ 965.10
